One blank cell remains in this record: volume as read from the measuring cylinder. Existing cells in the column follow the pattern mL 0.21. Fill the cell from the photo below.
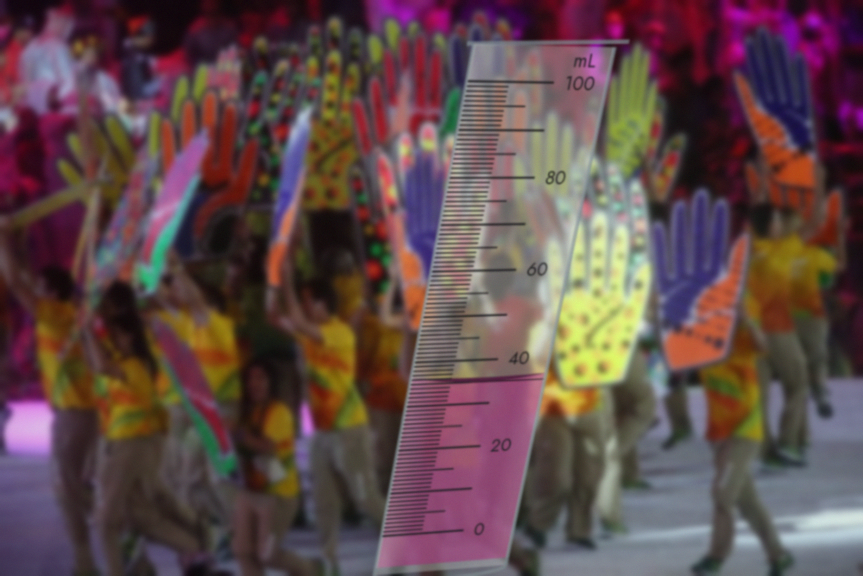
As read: mL 35
